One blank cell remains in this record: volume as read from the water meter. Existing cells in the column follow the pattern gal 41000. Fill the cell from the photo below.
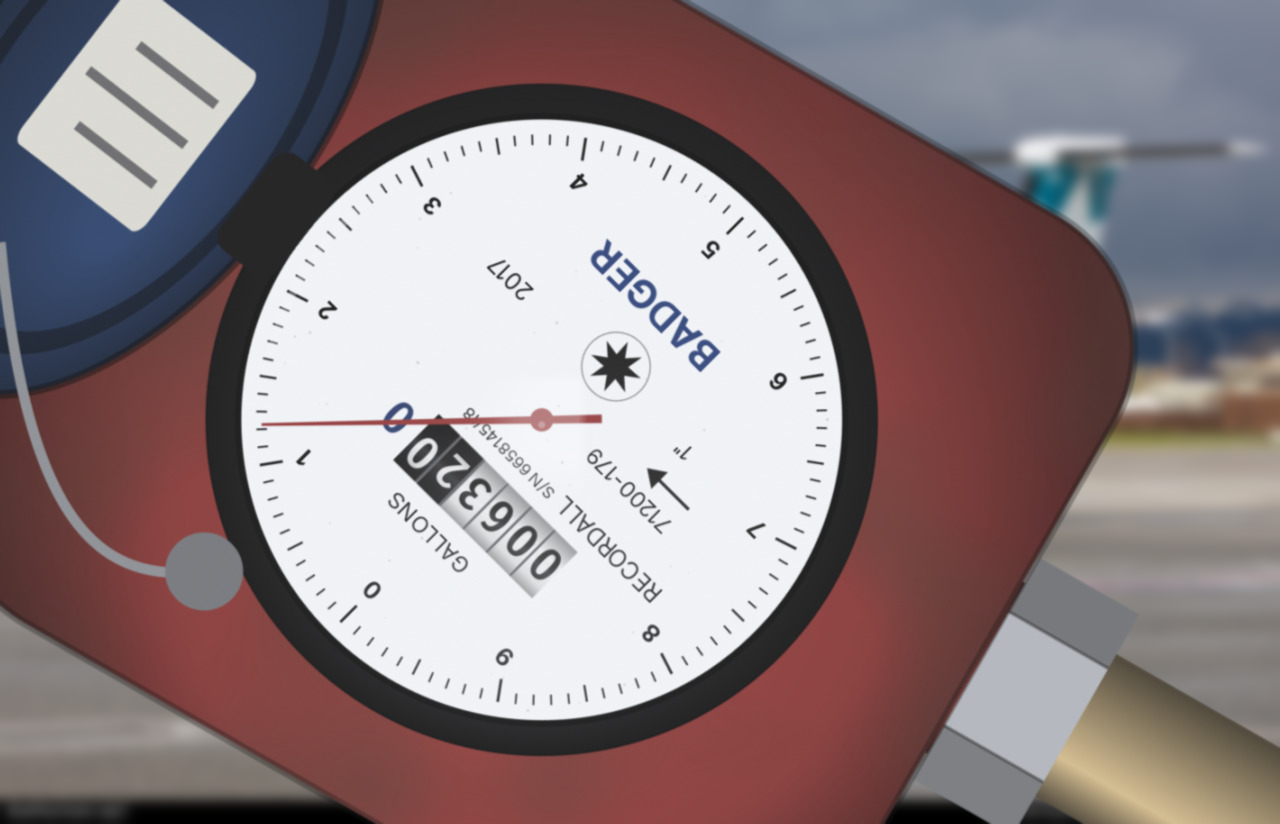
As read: gal 63201.2
